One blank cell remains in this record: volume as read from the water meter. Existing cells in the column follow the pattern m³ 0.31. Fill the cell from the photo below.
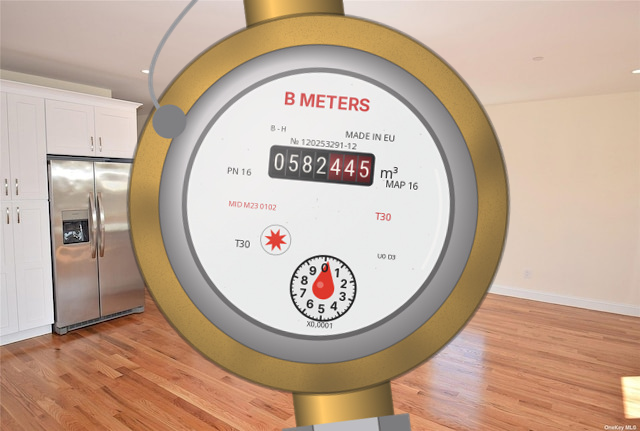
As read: m³ 582.4450
